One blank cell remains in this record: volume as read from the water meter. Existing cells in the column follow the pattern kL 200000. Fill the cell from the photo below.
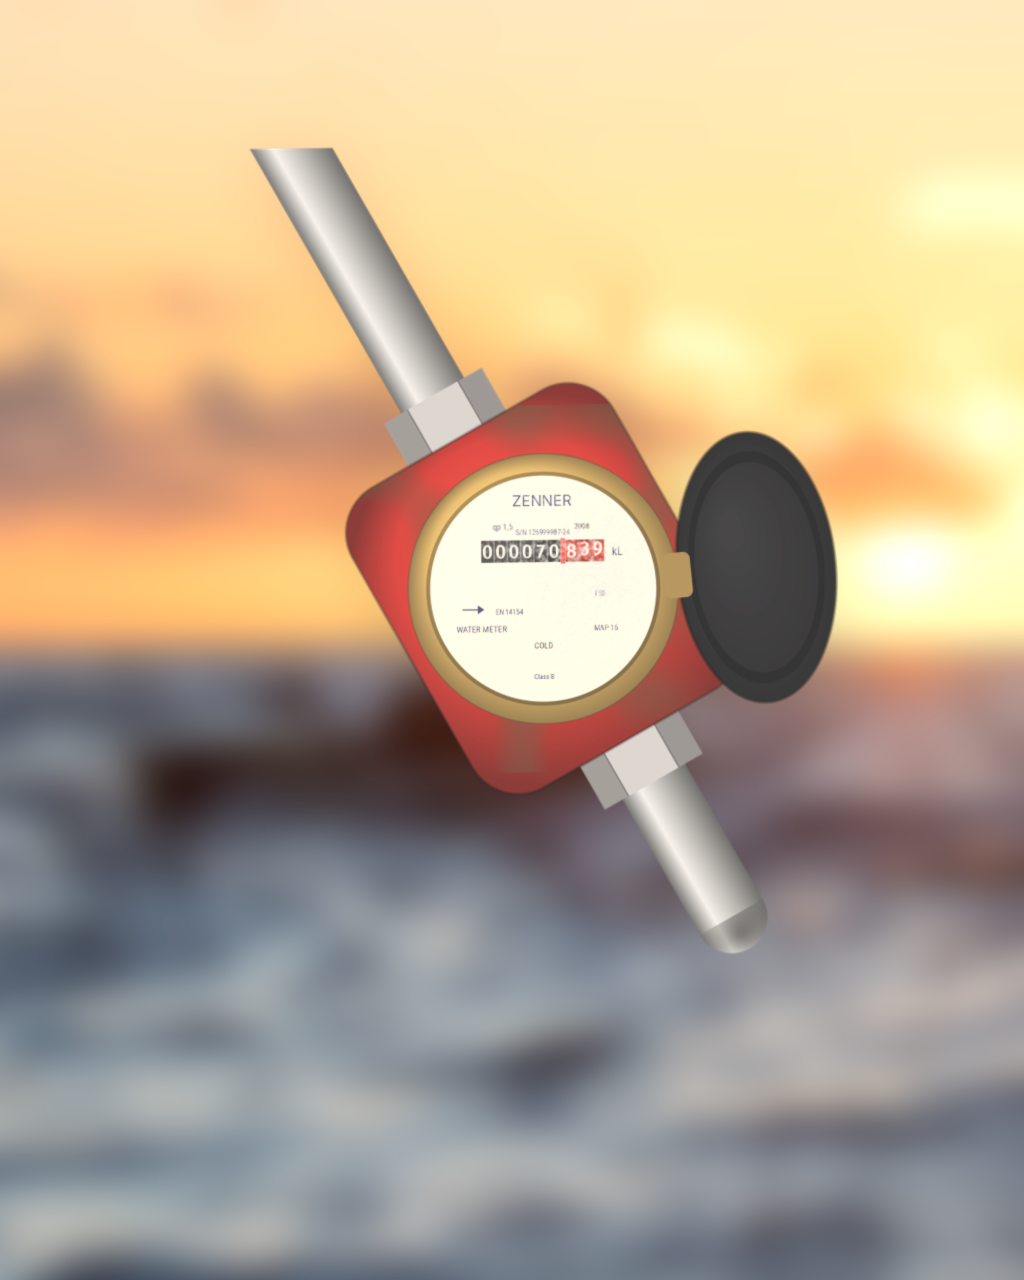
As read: kL 70.839
